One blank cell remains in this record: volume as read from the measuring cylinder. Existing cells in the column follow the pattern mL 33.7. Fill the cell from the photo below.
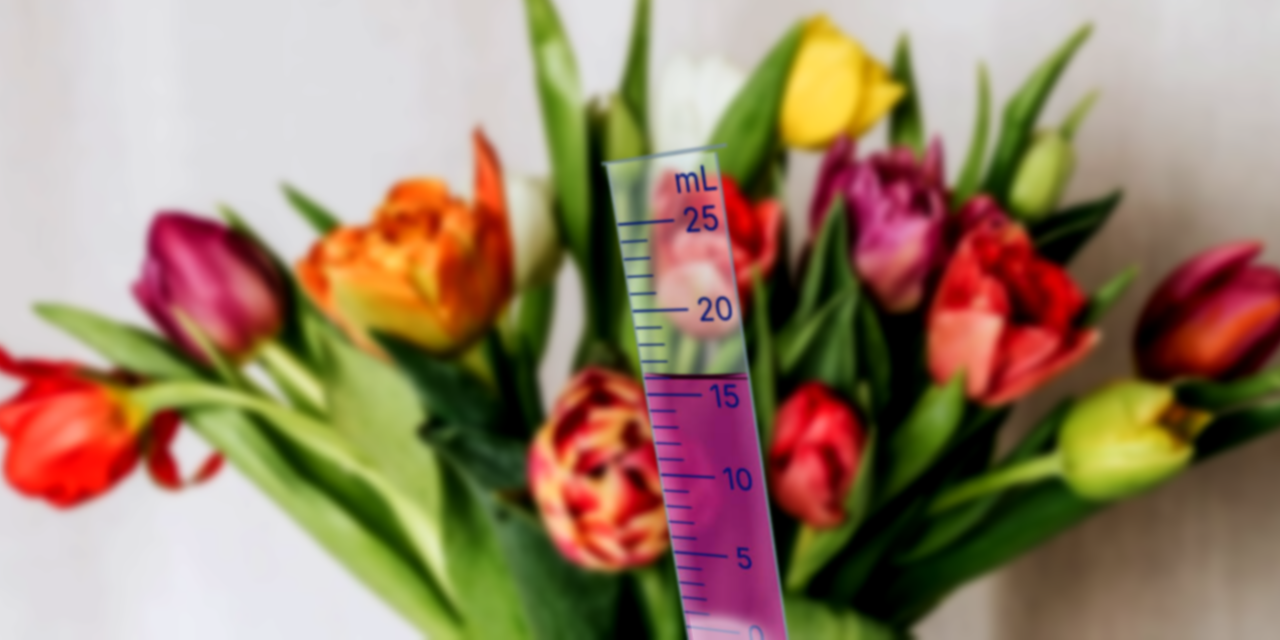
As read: mL 16
